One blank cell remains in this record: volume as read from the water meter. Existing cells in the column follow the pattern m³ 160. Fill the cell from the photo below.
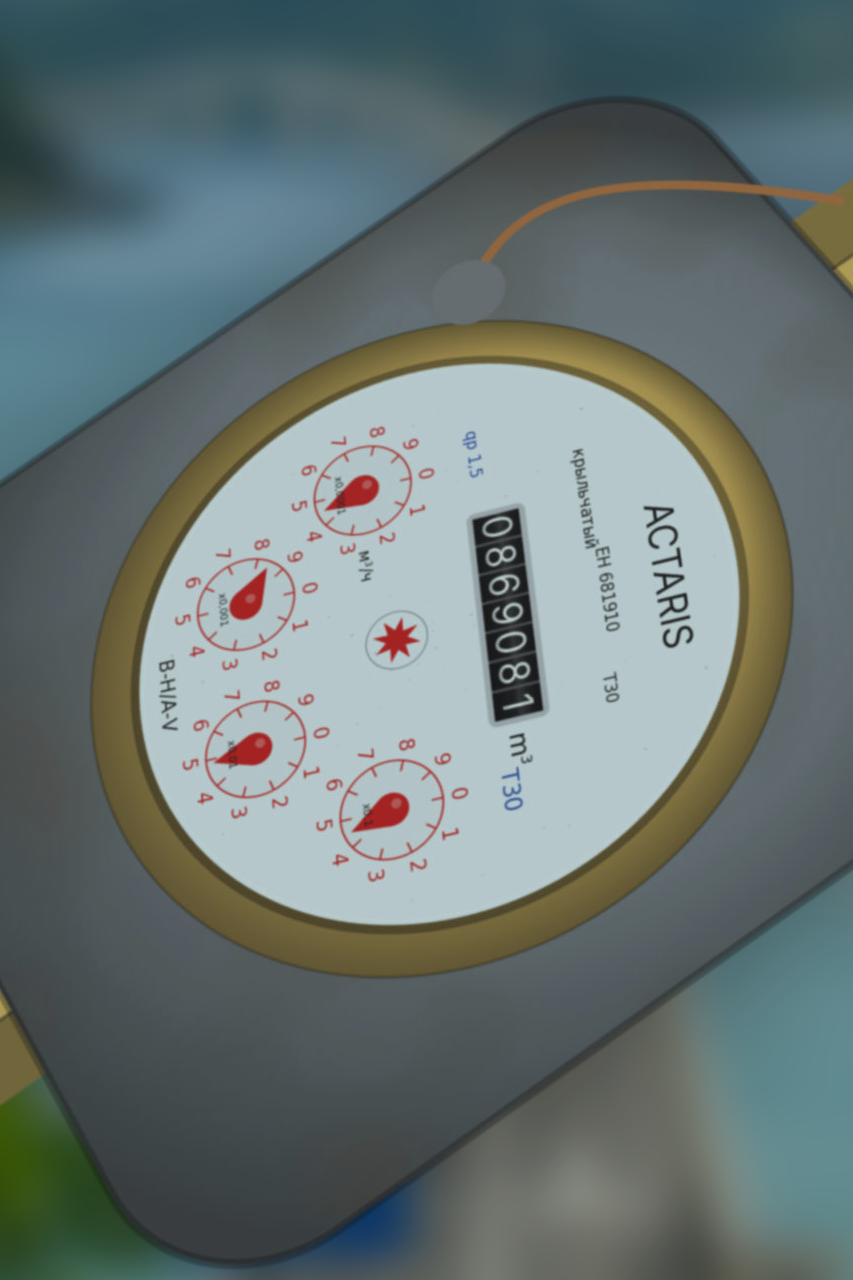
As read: m³ 869081.4484
